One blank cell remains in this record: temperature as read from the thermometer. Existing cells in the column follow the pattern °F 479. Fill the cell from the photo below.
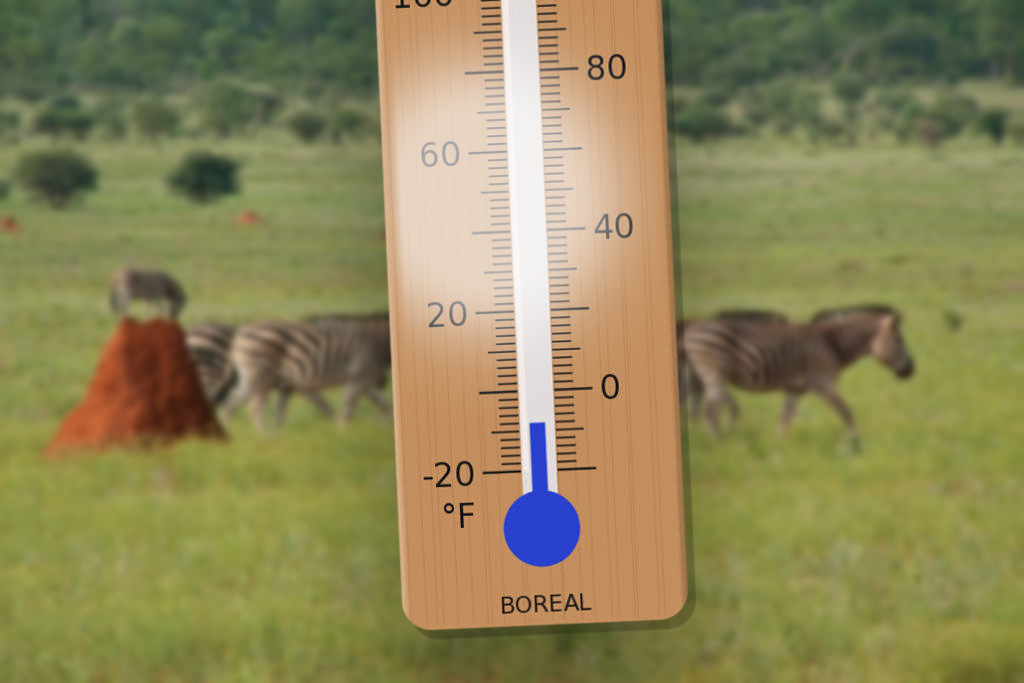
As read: °F -8
